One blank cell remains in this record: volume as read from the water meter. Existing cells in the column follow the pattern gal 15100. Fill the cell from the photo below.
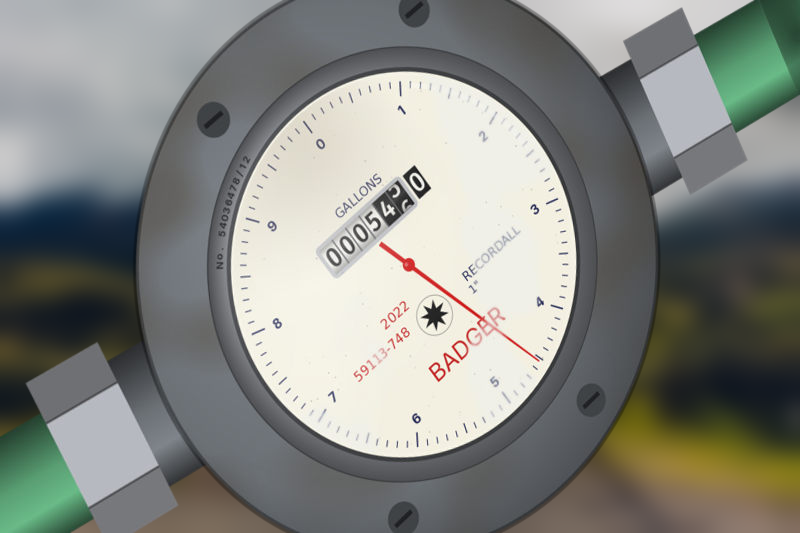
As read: gal 5454.5
